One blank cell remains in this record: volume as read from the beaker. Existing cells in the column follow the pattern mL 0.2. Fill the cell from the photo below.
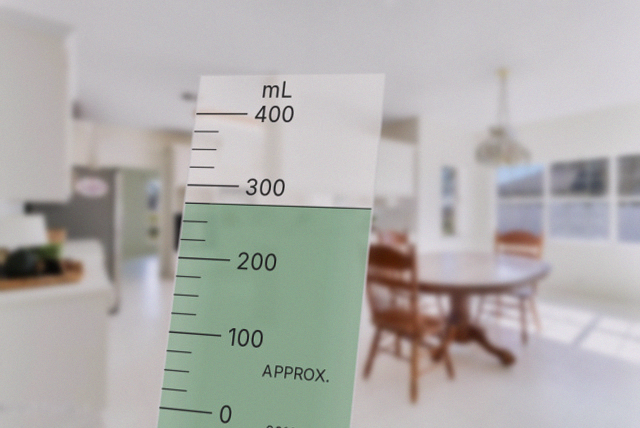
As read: mL 275
